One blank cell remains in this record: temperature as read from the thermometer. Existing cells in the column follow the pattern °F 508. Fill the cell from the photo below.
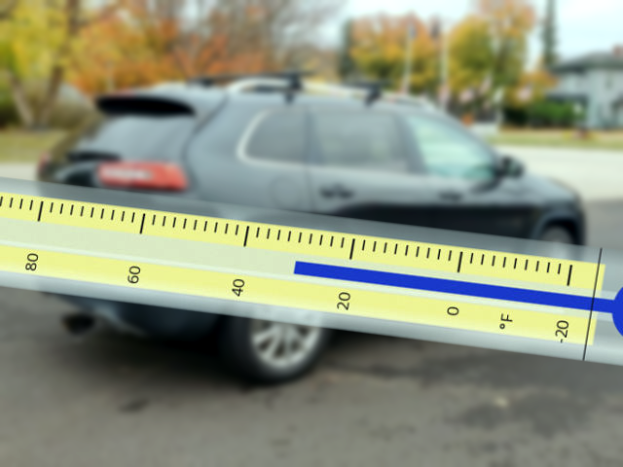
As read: °F 30
